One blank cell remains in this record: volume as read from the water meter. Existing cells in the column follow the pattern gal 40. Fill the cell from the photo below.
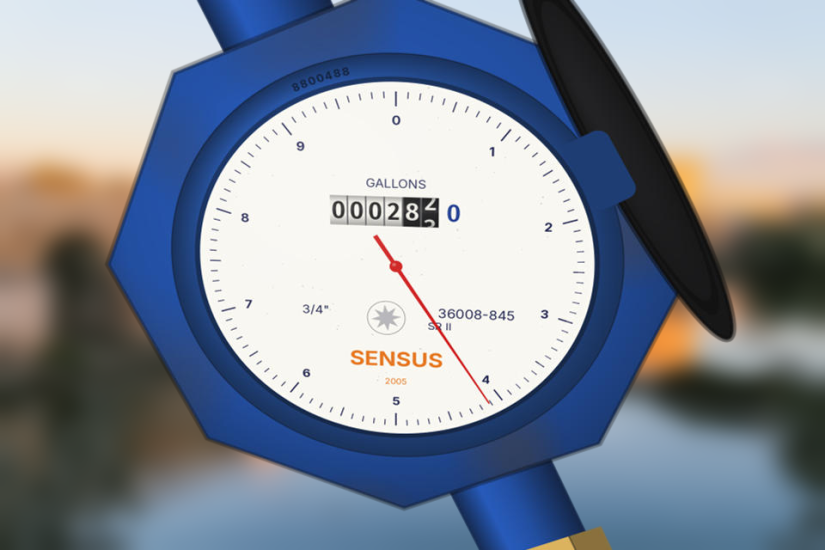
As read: gal 2824.1
